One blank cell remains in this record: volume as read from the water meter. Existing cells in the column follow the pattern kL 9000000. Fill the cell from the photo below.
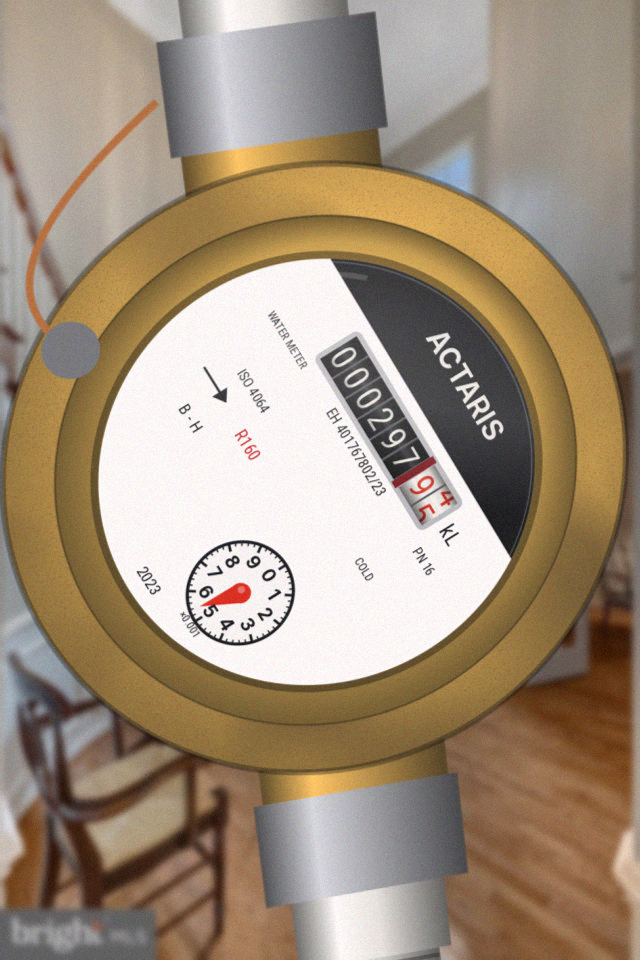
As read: kL 297.945
